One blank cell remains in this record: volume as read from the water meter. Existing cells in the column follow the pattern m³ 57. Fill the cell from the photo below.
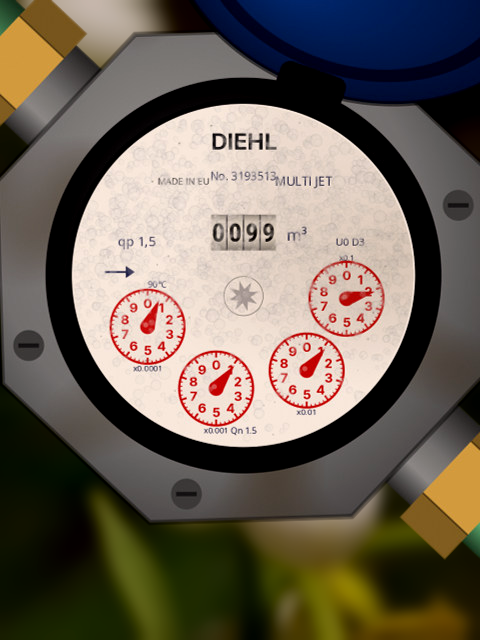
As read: m³ 99.2110
